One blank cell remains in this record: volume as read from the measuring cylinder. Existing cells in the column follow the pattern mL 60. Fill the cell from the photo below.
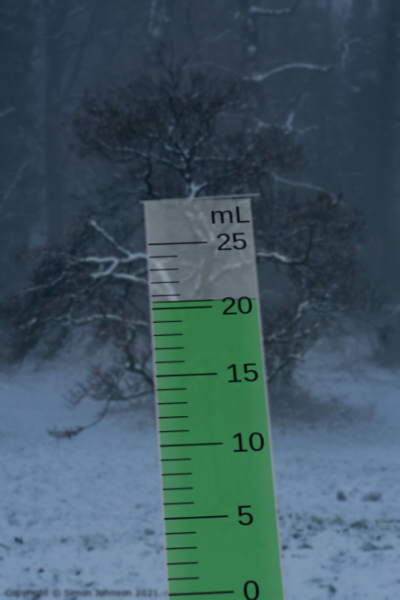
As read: mL 20.5
